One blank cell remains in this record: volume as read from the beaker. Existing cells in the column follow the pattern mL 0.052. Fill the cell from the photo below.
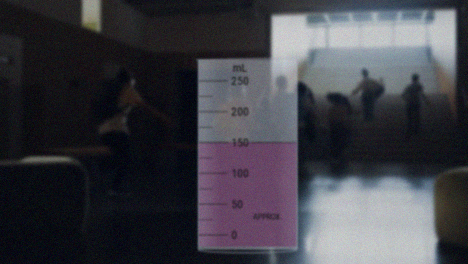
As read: mL 150
